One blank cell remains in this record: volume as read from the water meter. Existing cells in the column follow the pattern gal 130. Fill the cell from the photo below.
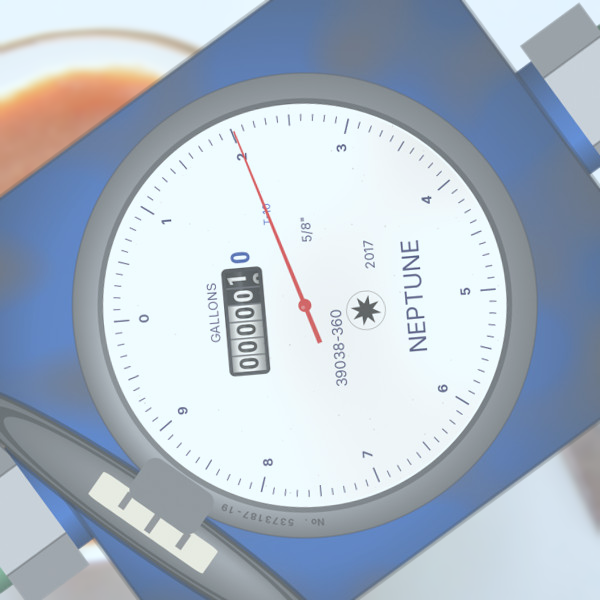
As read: gal 12.0
